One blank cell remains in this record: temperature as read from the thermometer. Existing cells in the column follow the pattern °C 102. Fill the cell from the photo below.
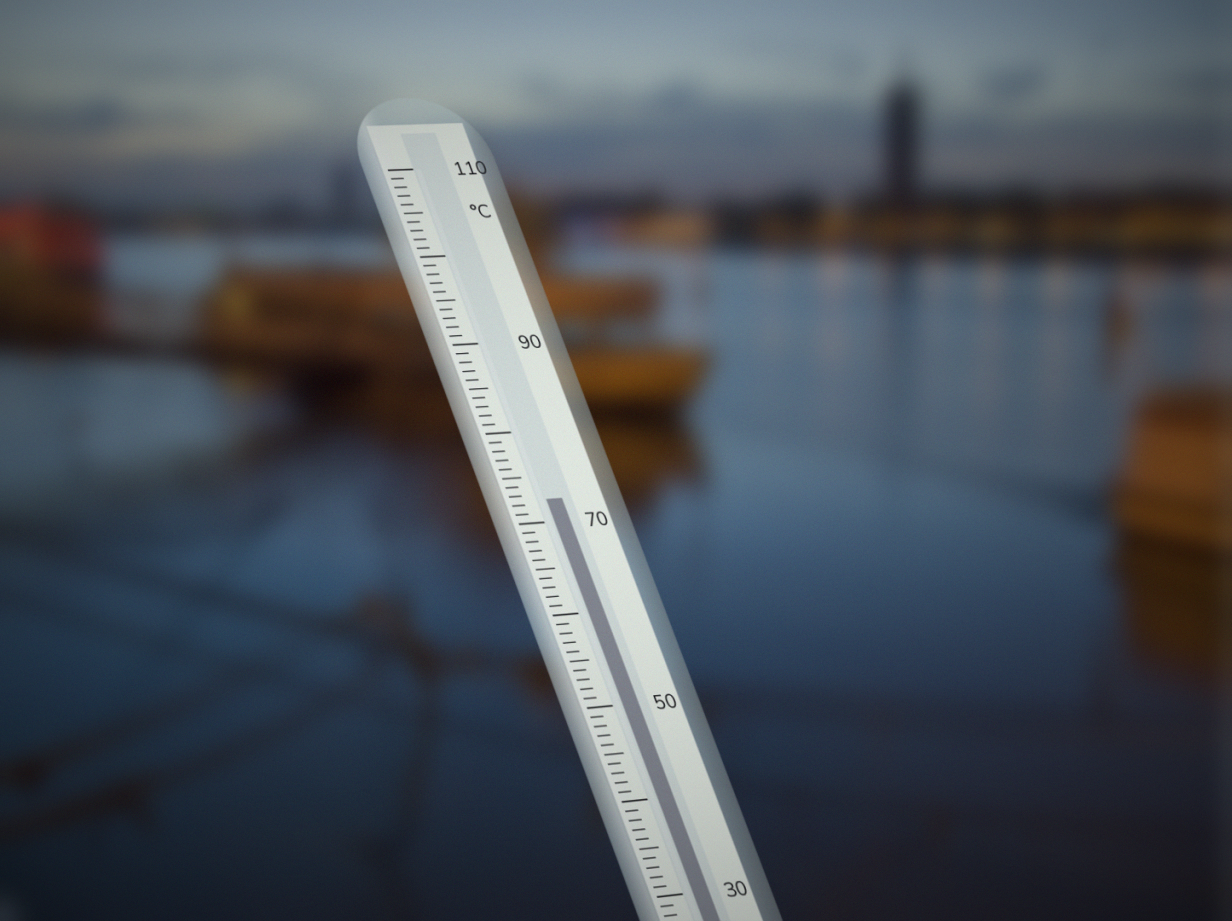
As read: °C 72.5
